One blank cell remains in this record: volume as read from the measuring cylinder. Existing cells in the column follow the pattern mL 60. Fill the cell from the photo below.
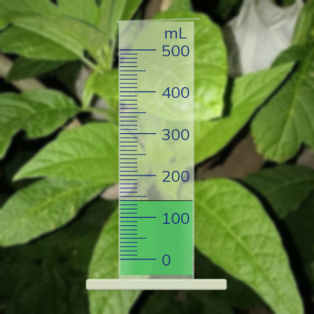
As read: mL 140
